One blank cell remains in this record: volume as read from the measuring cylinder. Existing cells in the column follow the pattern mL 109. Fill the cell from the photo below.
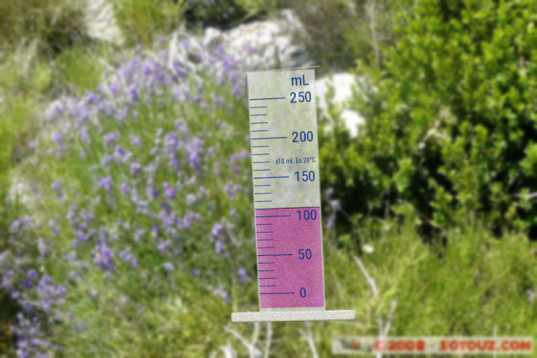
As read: mL 110
